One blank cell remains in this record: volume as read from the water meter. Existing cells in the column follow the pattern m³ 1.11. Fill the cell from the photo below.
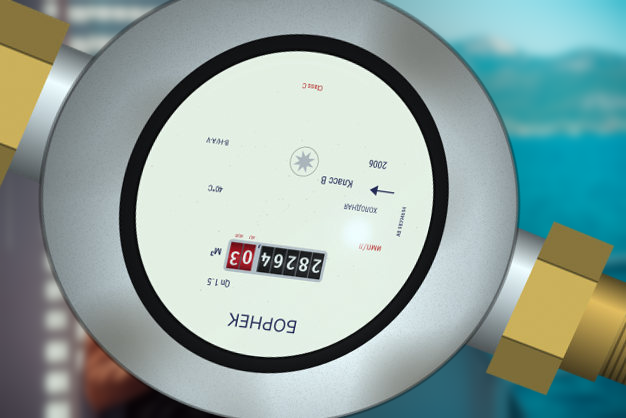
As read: m³ 28264.03
